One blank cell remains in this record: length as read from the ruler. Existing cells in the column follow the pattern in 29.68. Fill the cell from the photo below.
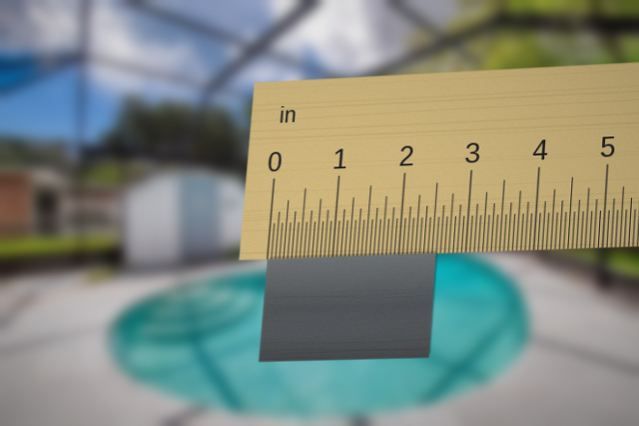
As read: in 2.5625
